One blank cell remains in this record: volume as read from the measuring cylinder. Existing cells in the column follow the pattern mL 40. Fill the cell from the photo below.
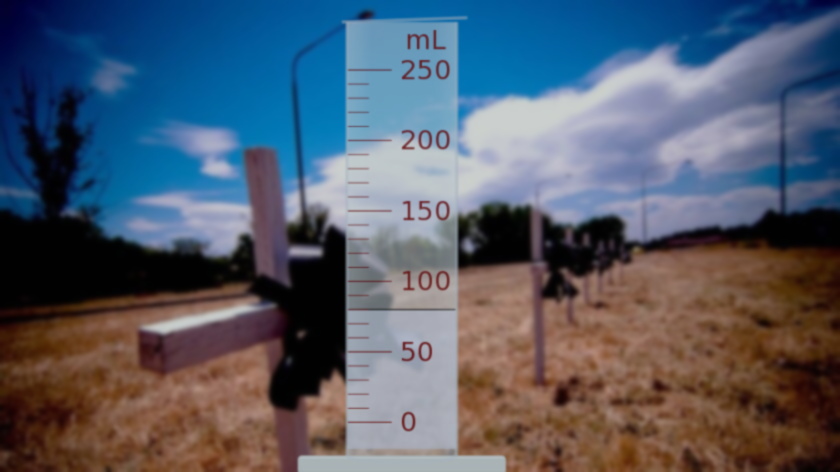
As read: mL 80
